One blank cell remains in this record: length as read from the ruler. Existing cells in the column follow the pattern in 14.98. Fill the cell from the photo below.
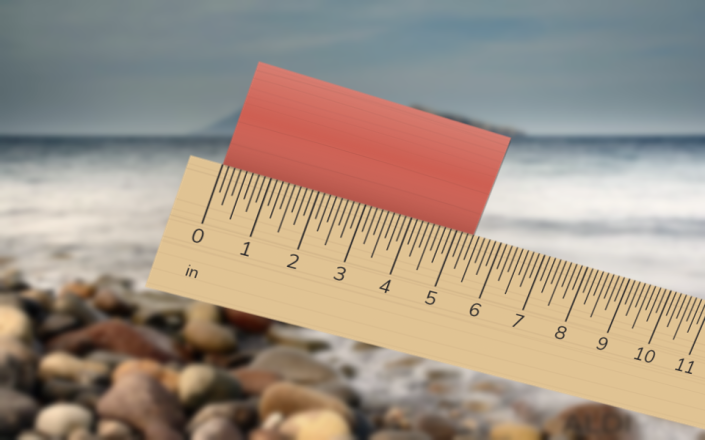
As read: in 5.375
